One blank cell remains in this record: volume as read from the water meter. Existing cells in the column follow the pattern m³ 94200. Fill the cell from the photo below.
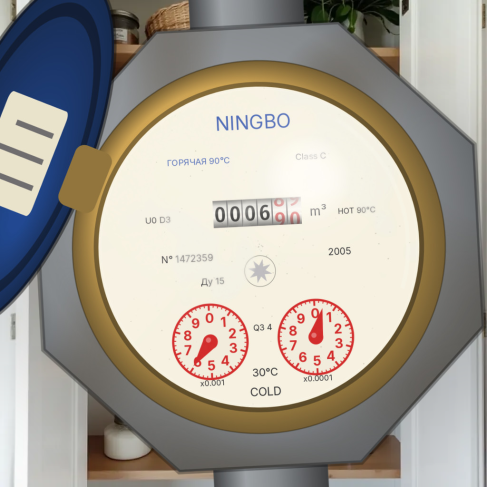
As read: m³ 6.8960
